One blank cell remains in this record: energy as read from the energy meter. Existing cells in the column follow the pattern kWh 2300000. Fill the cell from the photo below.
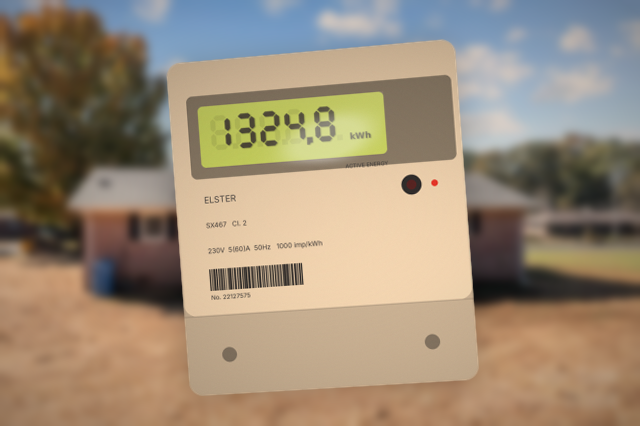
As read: kWh 1324.8
